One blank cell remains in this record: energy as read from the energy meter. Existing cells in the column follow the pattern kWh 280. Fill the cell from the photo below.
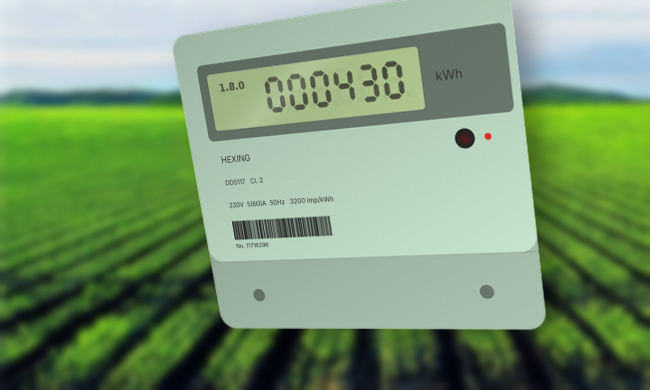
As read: kWh 430
